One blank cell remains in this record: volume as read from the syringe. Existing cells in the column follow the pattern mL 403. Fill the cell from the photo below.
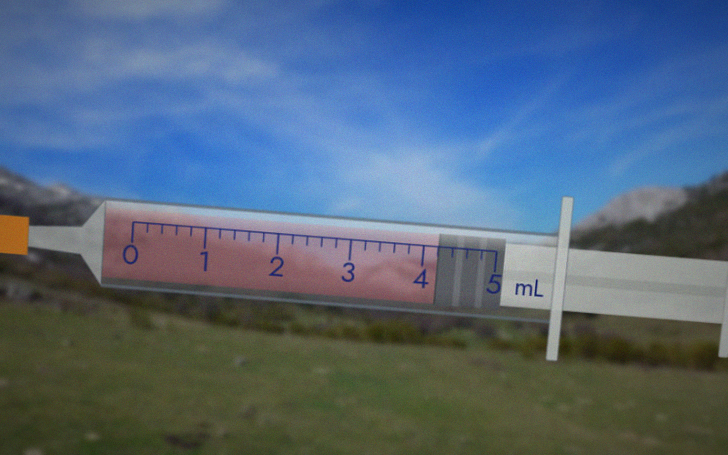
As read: mL 4.2
